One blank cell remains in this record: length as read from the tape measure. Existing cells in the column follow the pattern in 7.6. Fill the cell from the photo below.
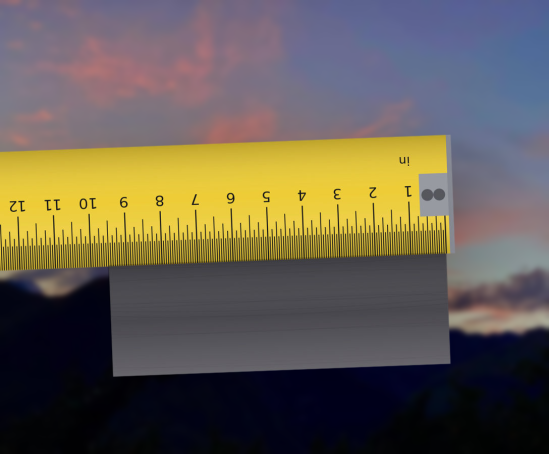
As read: in 9.5
